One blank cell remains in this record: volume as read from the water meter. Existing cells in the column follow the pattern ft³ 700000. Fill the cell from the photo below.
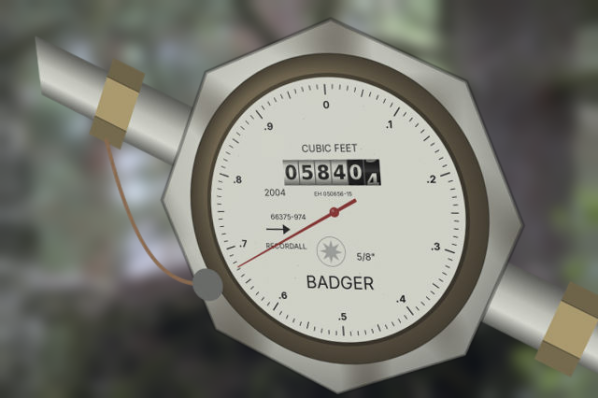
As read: ft³ 58403.67
